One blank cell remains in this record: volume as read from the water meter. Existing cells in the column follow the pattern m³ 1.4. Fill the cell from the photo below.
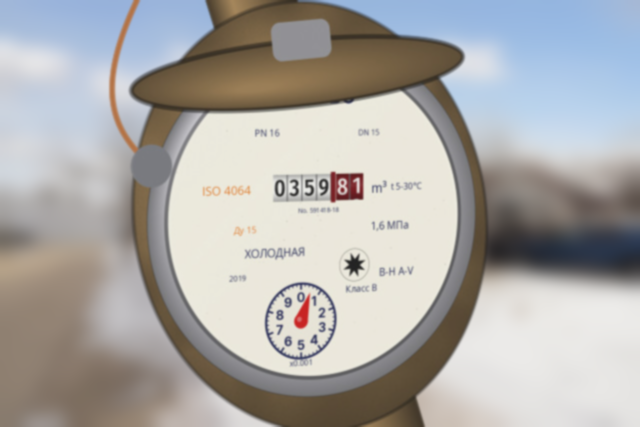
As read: m³ 359.810
